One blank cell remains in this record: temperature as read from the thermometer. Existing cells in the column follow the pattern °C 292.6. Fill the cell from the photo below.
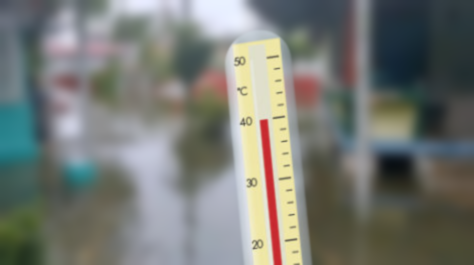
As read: °C 40
